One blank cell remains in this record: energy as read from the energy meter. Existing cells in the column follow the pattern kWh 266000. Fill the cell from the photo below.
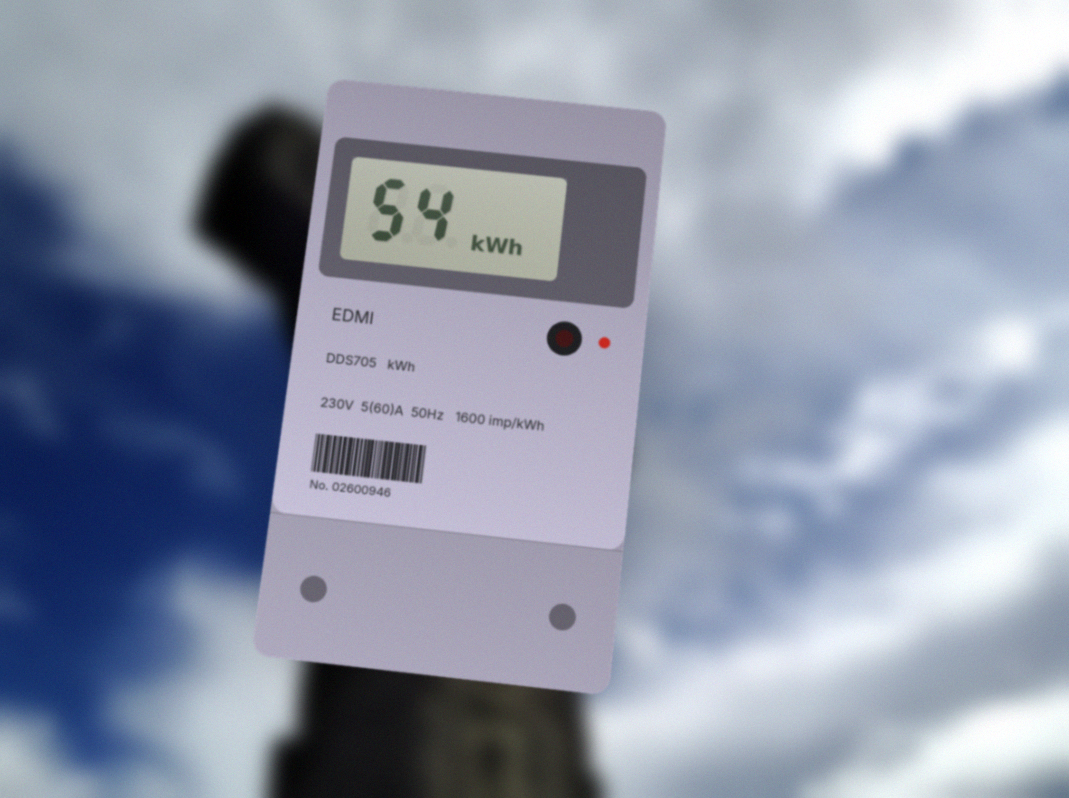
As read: kWh 54
